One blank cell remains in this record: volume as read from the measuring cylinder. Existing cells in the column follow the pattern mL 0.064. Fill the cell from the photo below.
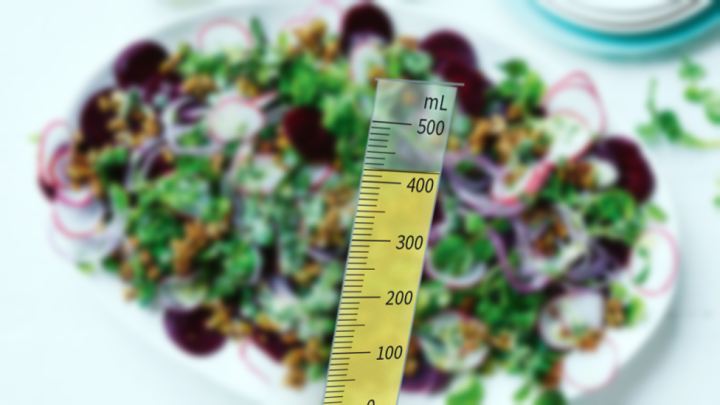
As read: mL 420
